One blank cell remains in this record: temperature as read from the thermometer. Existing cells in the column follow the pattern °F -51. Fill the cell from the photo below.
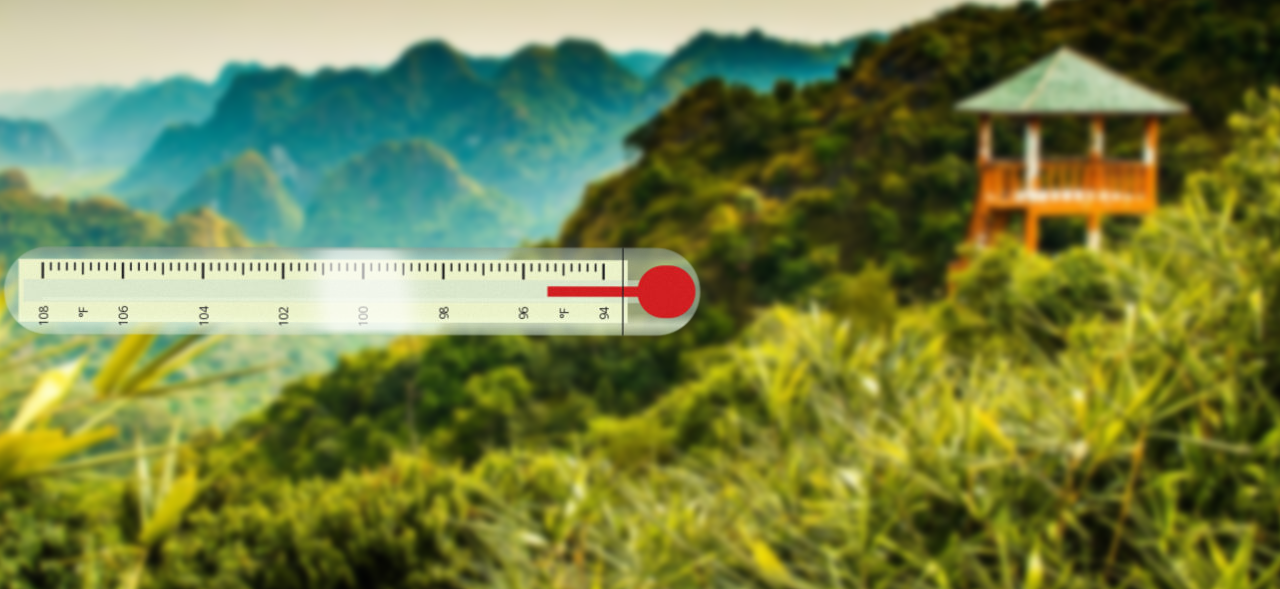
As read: °F 95.4
